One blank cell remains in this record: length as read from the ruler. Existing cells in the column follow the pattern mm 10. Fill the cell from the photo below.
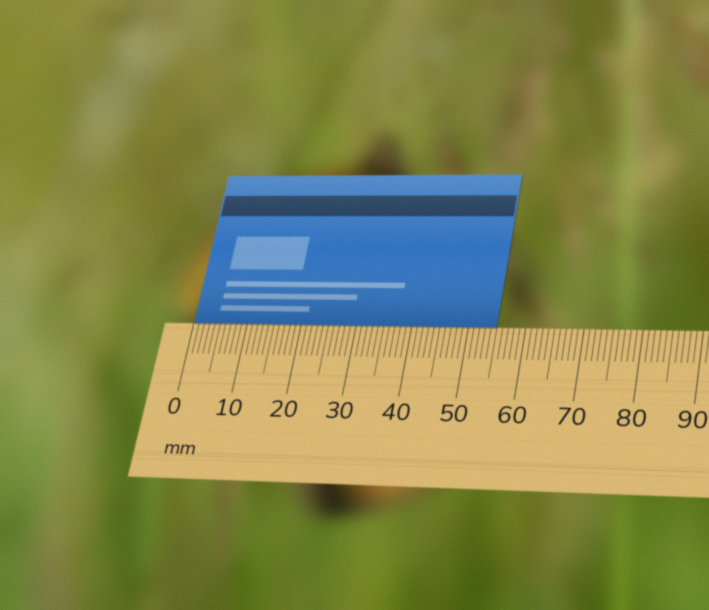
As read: mm 55
